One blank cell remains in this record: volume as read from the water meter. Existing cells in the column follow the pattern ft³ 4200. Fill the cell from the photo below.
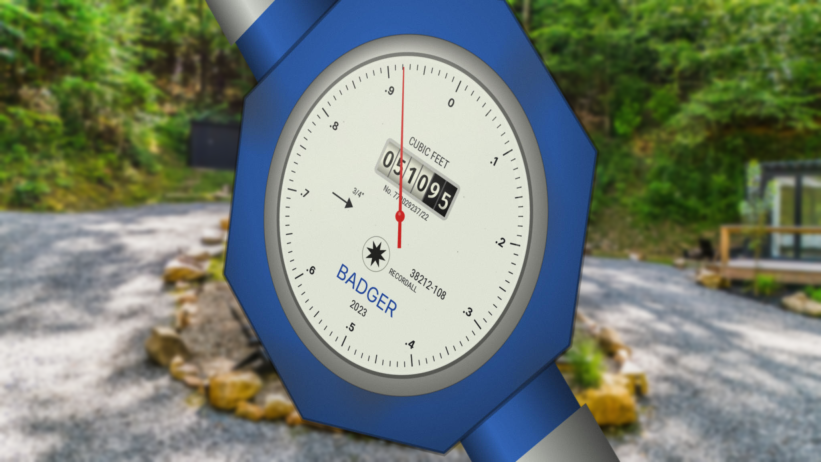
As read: ft³ 51094.92
